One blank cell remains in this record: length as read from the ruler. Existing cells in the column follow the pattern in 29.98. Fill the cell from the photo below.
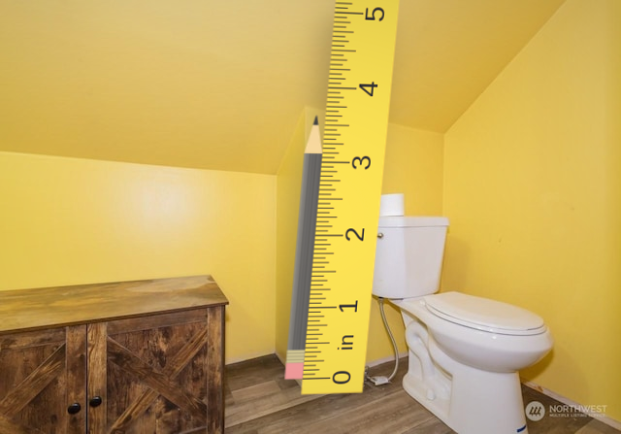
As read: in 3.625
